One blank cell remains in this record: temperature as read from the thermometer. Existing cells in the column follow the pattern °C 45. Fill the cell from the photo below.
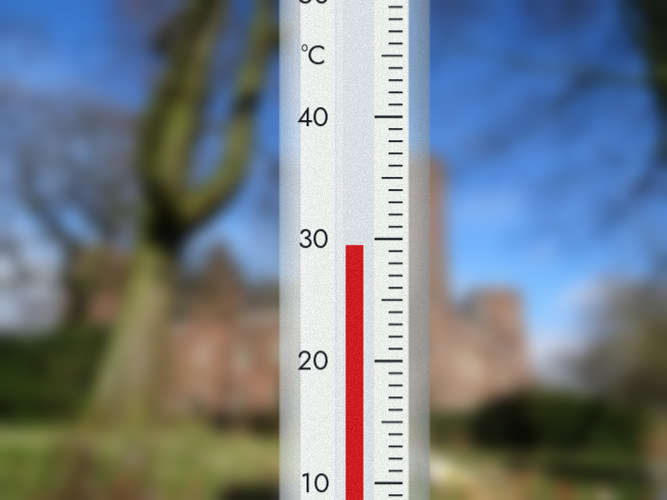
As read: °C 29.5
